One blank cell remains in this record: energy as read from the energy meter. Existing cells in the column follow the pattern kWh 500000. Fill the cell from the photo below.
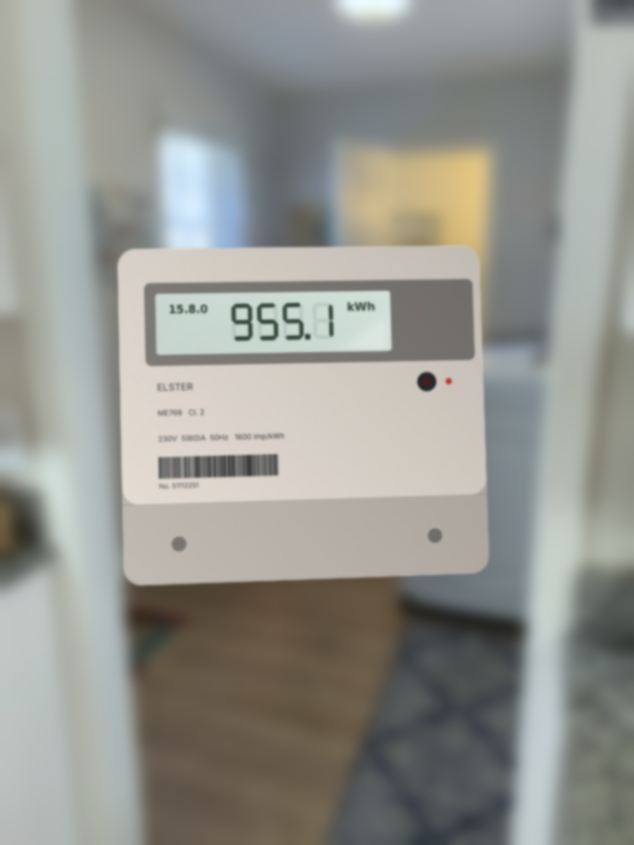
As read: kWh 955.1
